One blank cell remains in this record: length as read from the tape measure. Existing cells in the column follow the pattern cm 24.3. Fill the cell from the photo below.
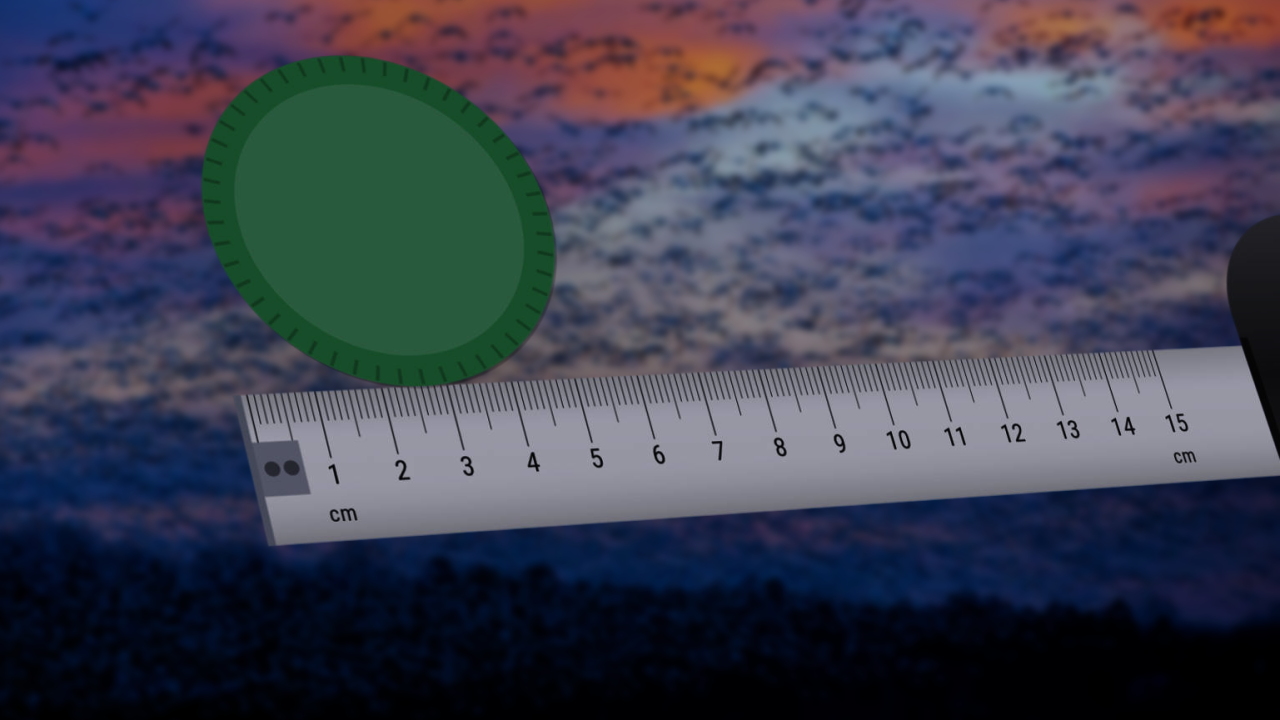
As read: cm 5.3
